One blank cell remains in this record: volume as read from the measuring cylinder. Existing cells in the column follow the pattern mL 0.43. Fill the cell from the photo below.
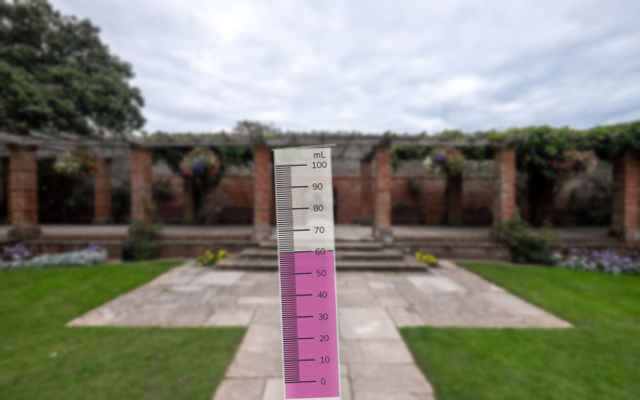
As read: mL 60
